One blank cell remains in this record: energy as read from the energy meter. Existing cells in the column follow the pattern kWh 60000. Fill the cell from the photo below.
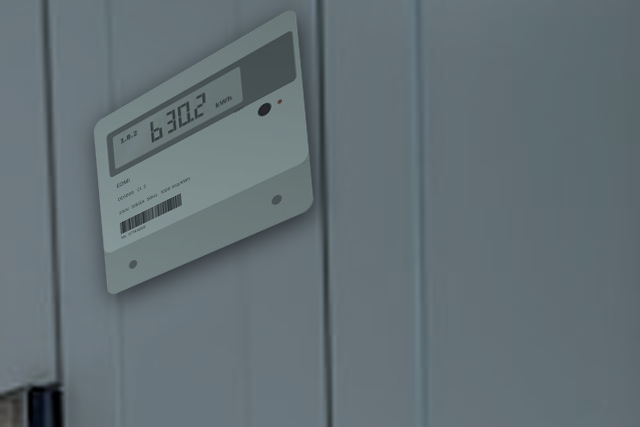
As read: kWh 630.2
